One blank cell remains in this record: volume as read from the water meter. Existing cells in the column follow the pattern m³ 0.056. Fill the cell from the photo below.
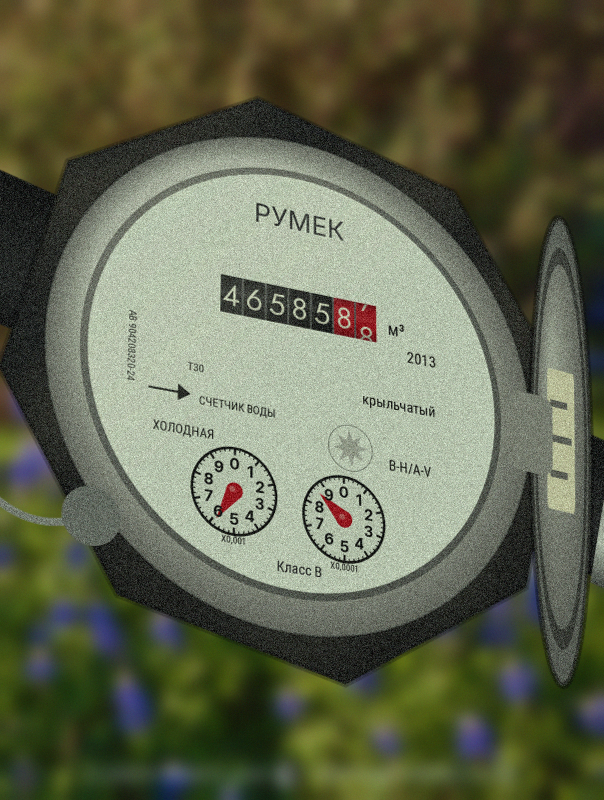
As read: m³ 46585.8758
